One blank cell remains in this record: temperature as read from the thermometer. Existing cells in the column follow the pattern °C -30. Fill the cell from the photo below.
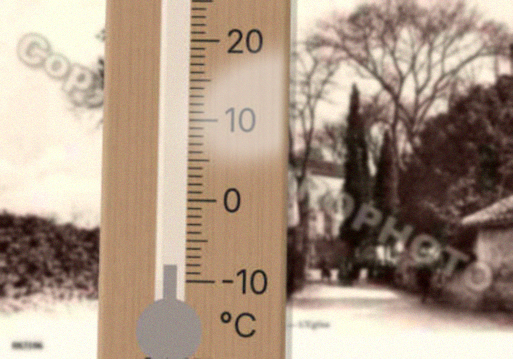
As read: °C -8
